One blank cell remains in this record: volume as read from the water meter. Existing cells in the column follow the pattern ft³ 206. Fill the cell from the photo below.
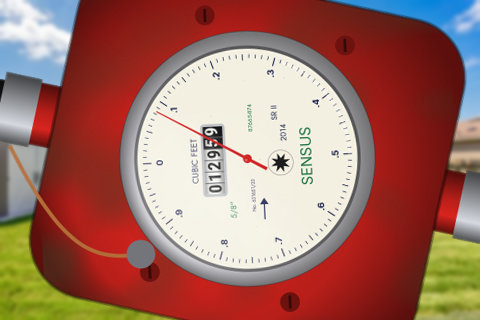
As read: ft³ 12959.08
